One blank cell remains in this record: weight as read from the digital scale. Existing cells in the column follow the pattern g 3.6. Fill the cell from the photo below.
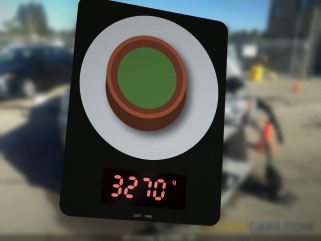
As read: g 3270
